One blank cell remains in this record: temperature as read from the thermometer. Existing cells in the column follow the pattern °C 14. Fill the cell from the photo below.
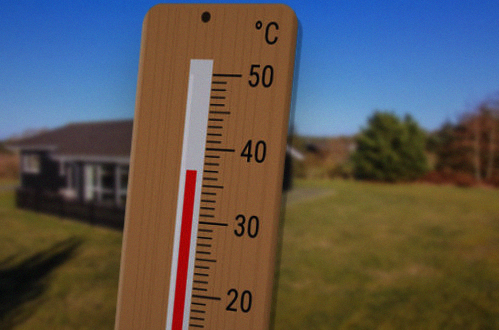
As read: °C 37
